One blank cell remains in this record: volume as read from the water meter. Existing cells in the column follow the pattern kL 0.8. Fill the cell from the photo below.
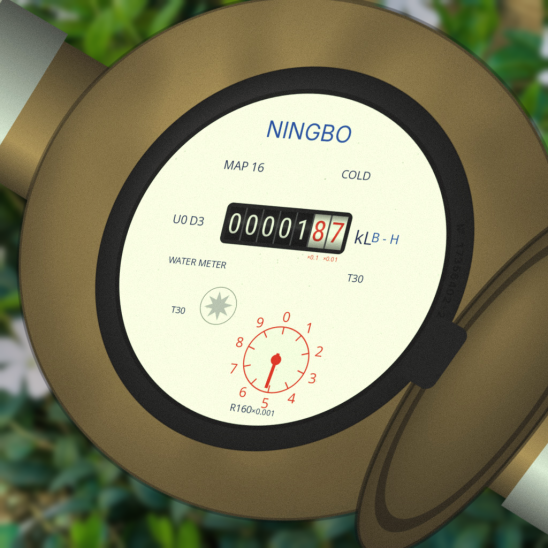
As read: kL 1.875
